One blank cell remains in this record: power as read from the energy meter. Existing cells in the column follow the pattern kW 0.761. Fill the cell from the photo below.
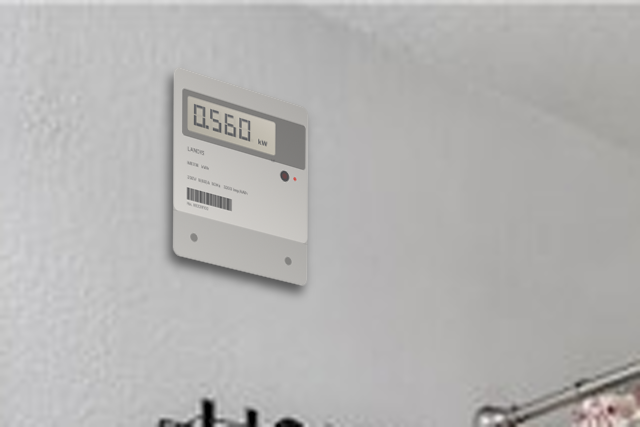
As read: kW 0.560
